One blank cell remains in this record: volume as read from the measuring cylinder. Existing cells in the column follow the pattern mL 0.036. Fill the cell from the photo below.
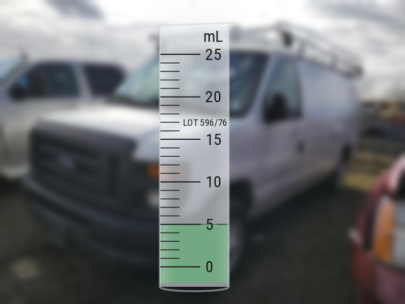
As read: mL 5
